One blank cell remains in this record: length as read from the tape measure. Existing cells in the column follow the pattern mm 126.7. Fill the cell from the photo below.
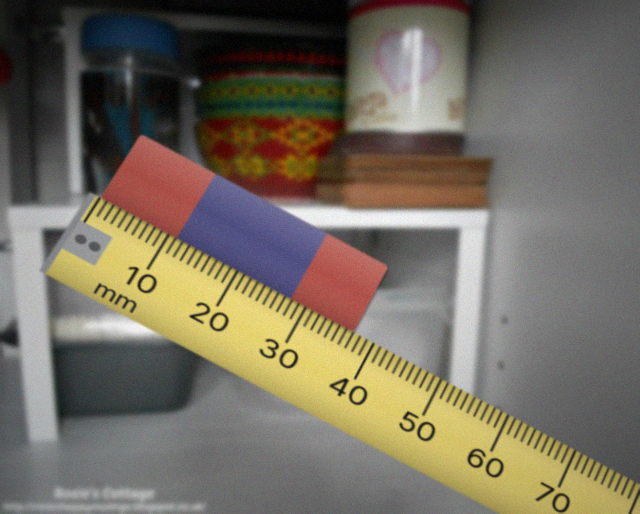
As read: mm 37
